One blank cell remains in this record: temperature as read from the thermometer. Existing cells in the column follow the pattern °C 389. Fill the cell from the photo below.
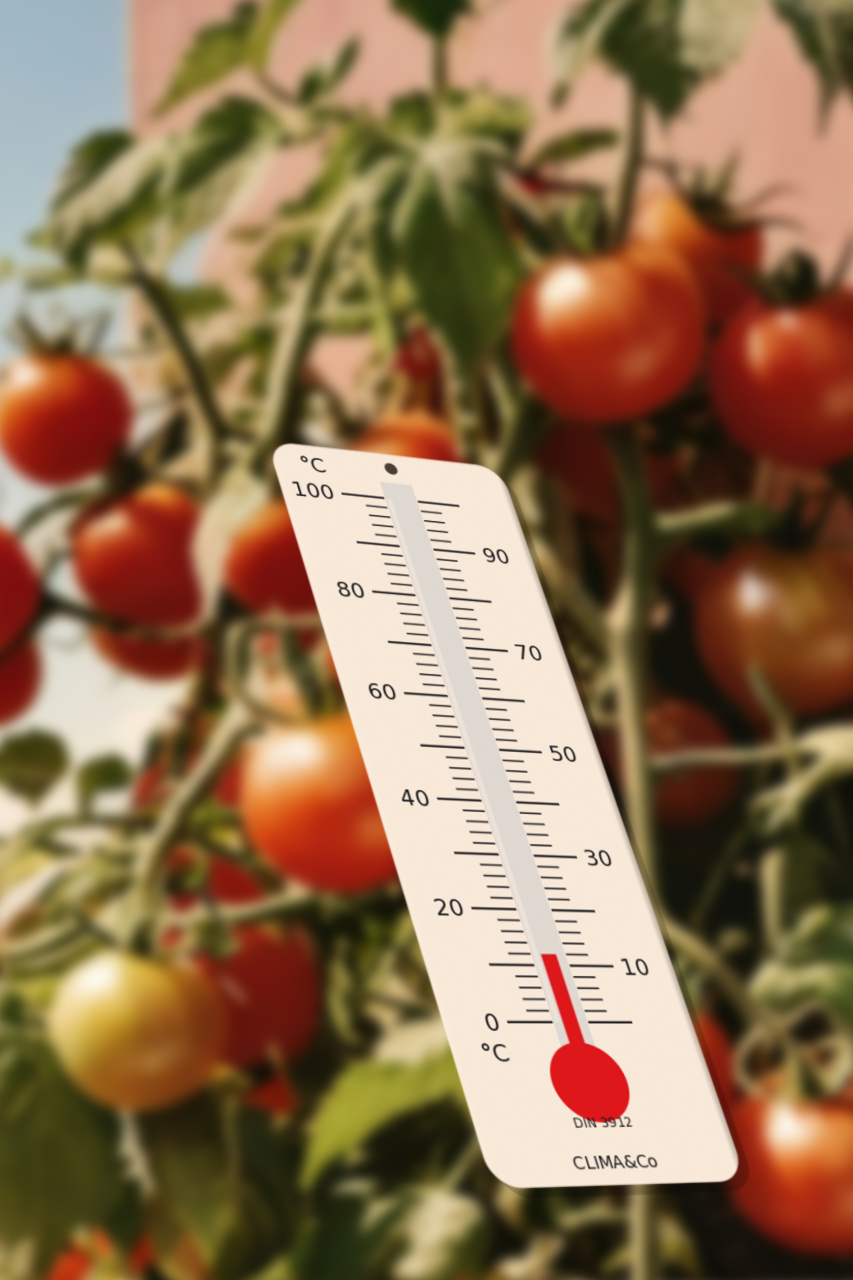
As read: °C 12
